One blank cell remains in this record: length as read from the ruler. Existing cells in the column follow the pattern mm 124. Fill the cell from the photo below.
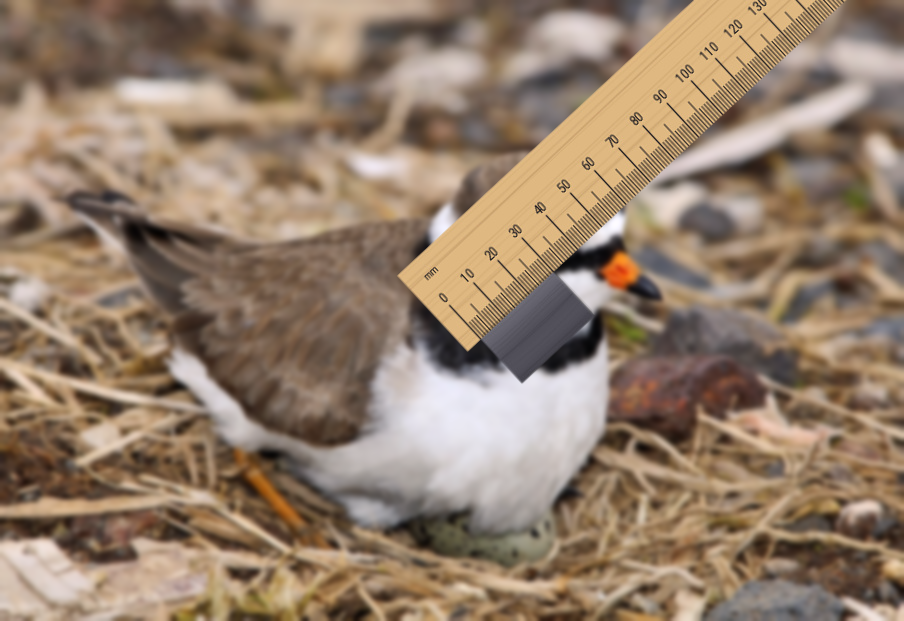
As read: mm 30
